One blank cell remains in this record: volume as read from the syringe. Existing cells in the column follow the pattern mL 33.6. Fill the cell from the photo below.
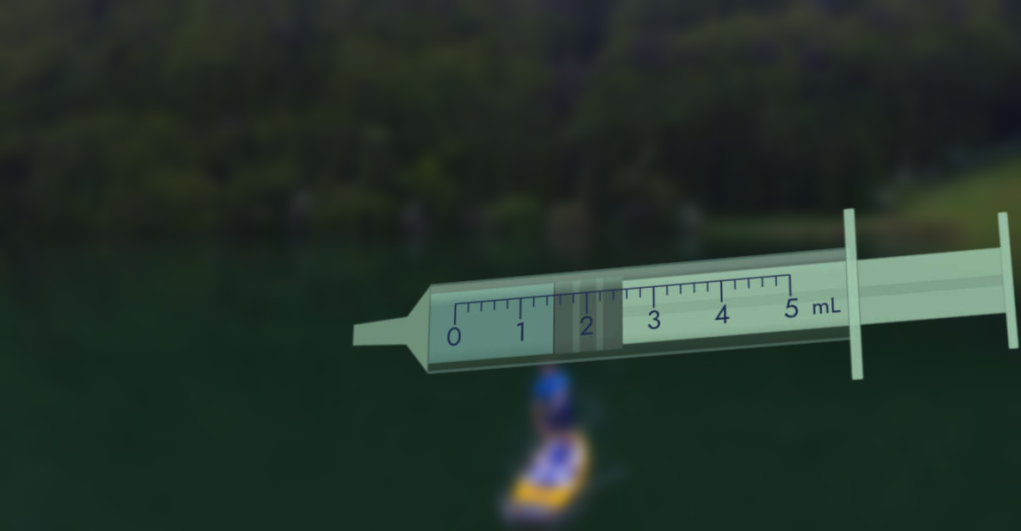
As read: mL 1.5
